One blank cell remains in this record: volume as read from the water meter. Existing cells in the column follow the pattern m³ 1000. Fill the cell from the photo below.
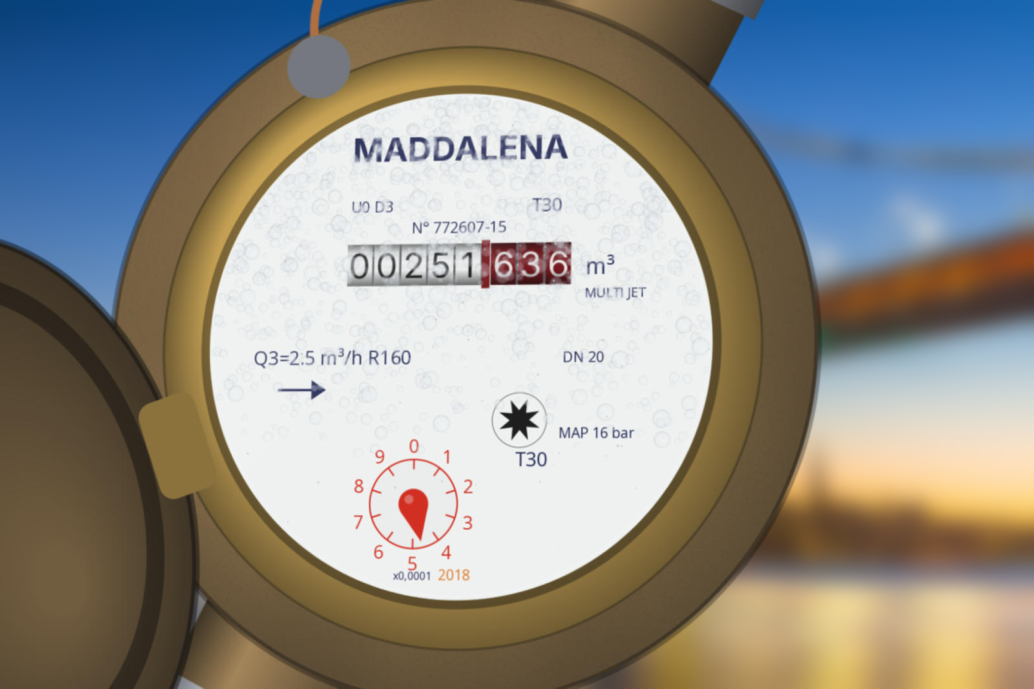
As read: m³ 251.6364
